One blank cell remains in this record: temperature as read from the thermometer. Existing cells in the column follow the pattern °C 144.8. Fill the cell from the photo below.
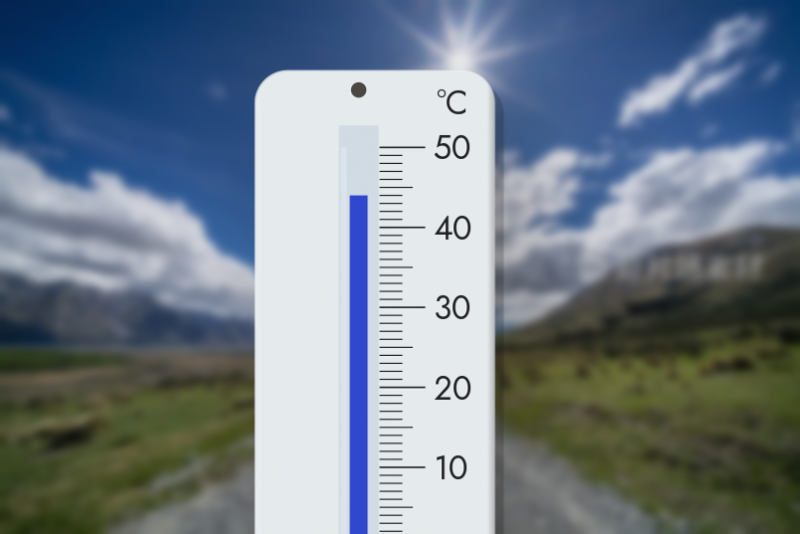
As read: °C 44
